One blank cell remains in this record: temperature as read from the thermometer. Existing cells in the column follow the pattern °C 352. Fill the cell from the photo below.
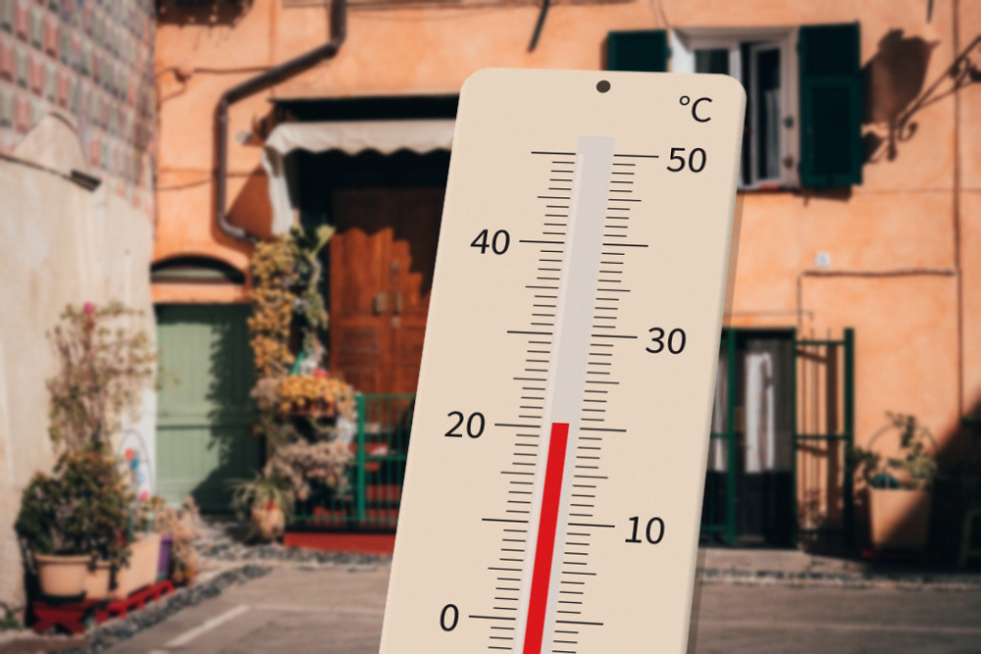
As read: °C 20.5
